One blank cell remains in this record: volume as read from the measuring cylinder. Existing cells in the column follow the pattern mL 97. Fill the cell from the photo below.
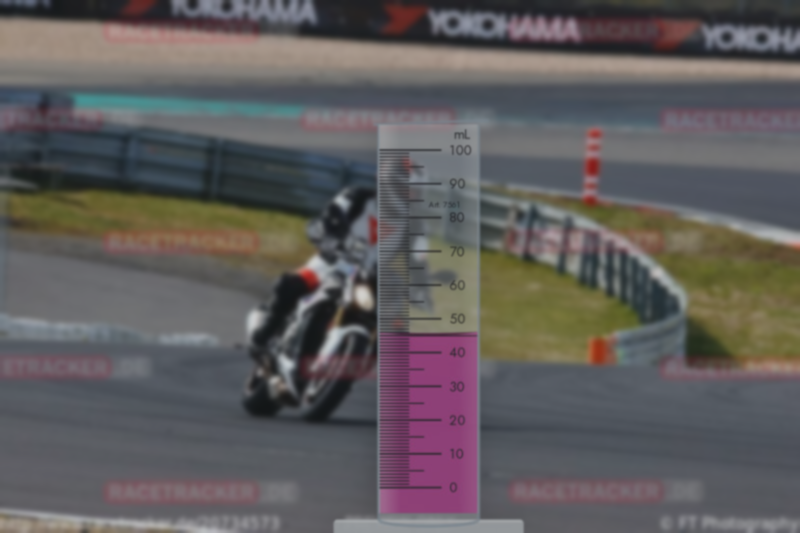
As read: mL 45
